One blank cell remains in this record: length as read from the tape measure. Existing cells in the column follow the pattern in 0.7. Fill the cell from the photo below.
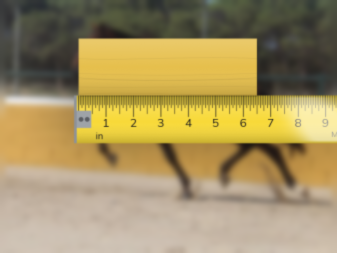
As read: in 6.5
